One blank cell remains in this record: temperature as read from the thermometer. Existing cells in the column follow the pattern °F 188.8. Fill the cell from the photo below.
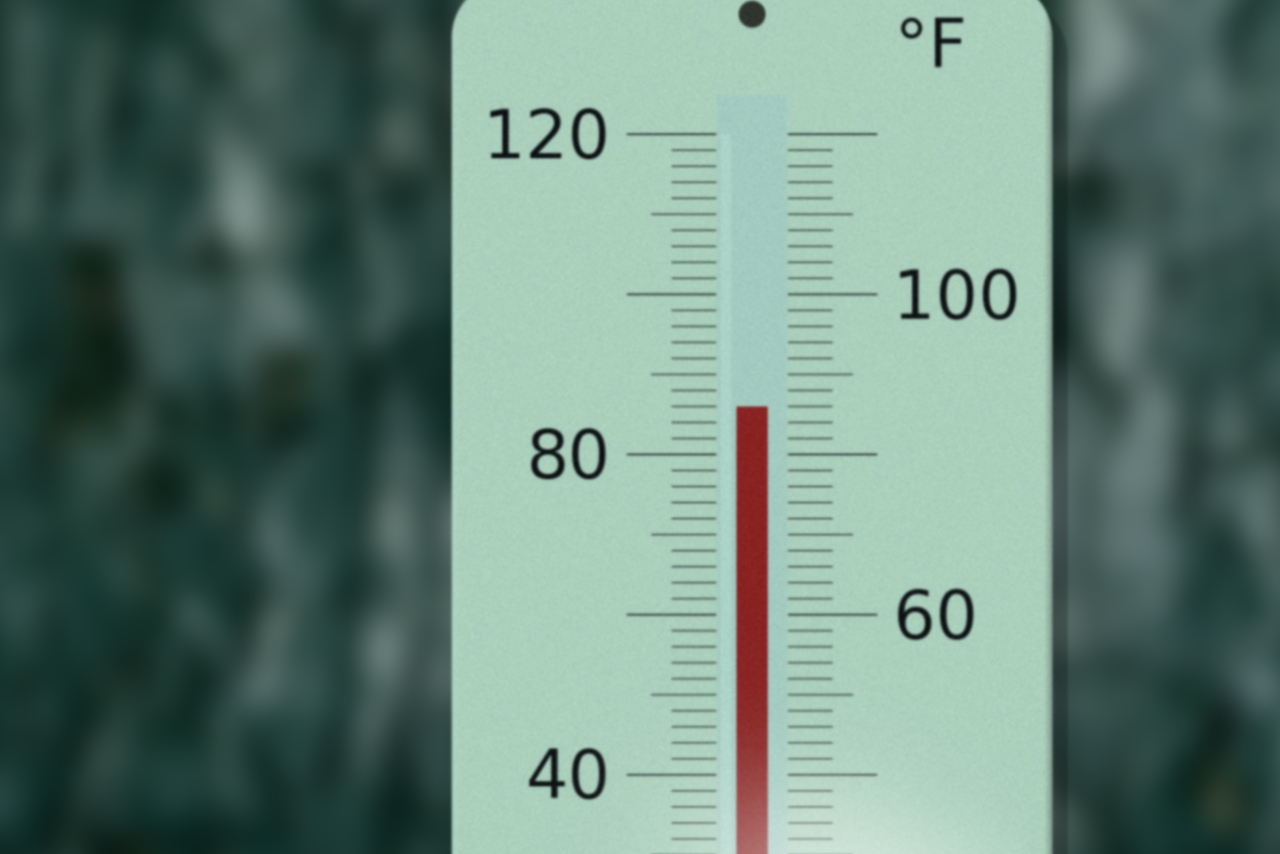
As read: °F 86
